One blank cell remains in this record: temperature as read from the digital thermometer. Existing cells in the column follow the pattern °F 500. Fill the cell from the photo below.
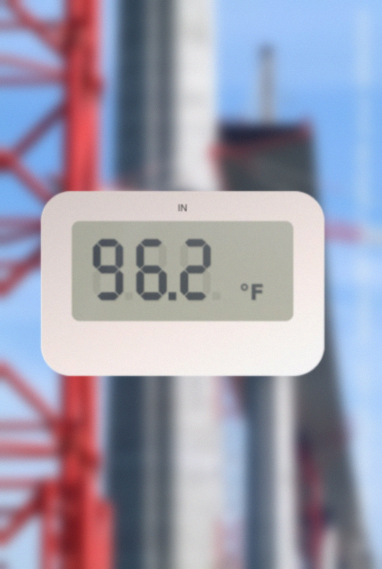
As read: °F 96.2
